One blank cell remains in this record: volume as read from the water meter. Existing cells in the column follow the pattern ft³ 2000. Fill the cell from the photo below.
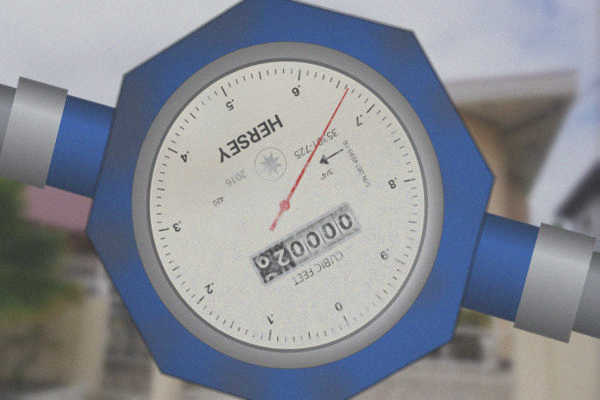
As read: ft³ 28.66
